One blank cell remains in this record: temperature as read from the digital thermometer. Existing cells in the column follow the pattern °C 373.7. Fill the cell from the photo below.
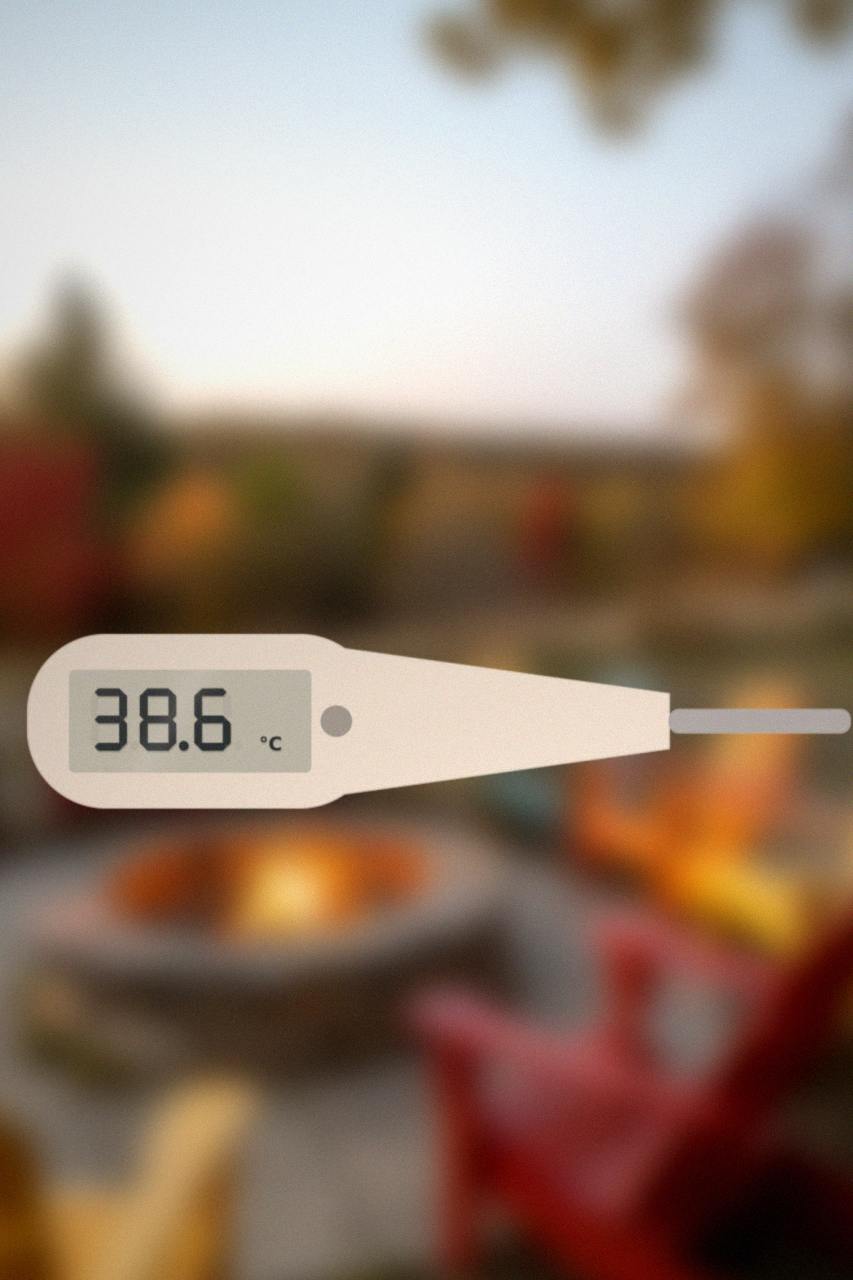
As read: °C 38.6
